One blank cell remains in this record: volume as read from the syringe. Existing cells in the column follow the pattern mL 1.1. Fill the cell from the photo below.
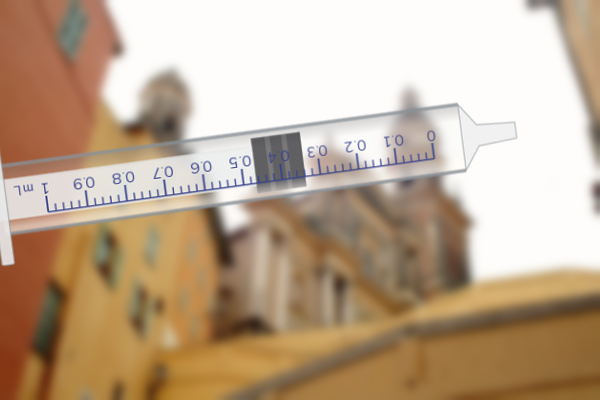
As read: mL 0.34
